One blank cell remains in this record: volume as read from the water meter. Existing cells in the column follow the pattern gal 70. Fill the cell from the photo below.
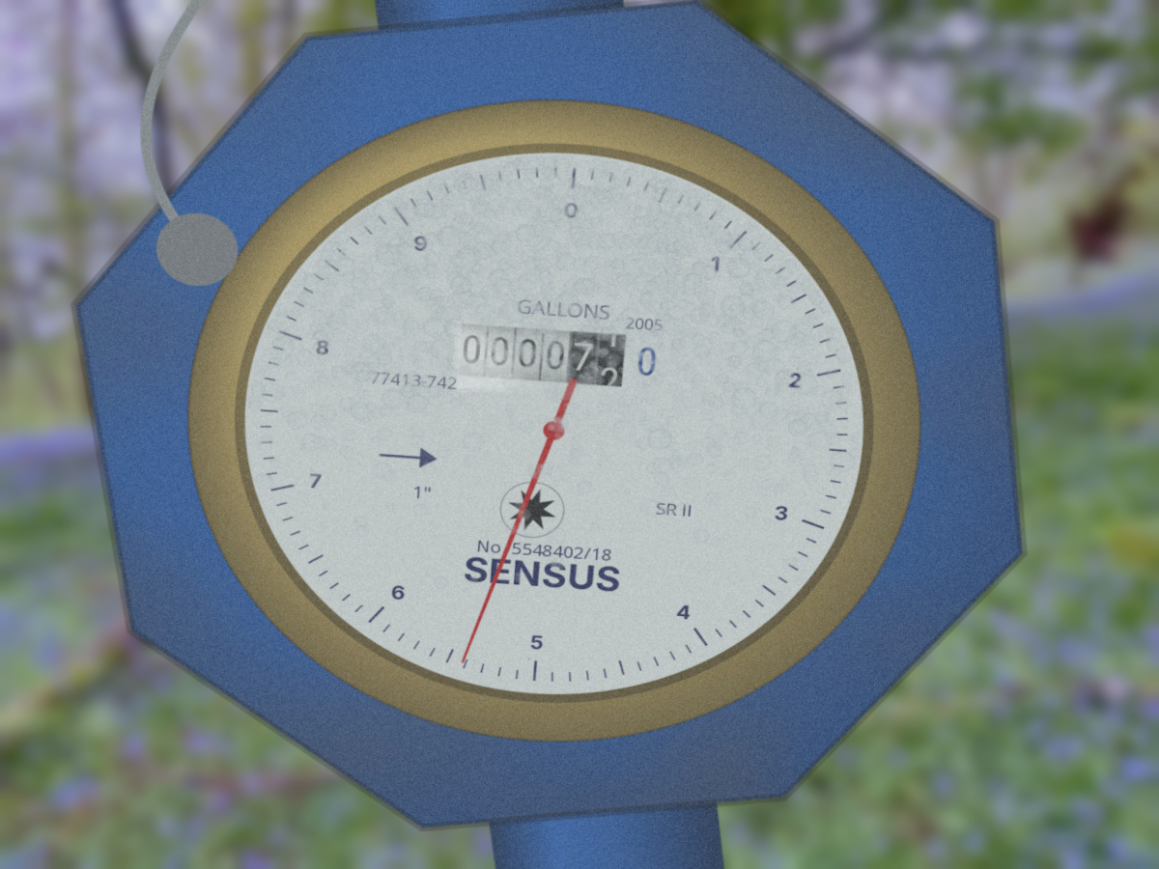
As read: gal 715.4
